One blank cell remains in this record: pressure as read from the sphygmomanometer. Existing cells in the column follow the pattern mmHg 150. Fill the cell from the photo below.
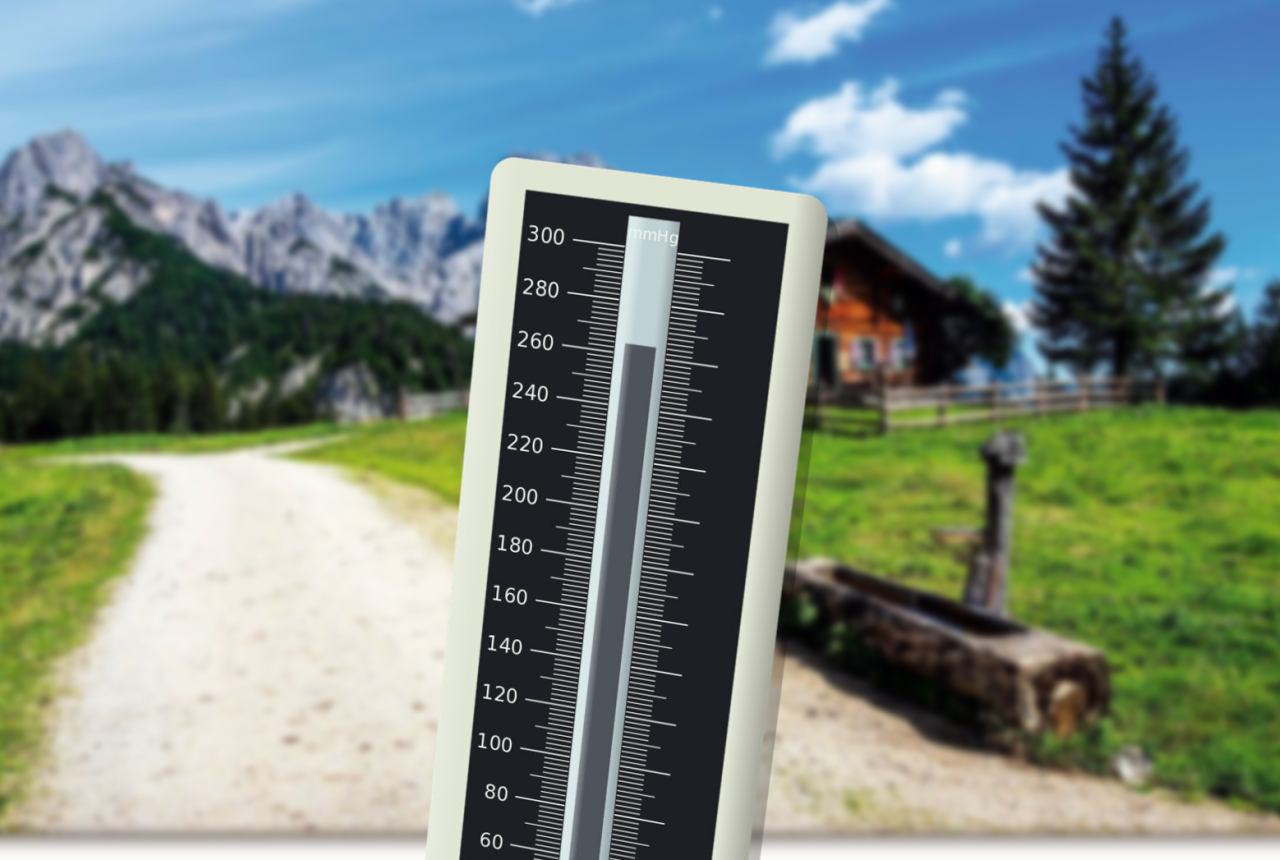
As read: mmHg 264
